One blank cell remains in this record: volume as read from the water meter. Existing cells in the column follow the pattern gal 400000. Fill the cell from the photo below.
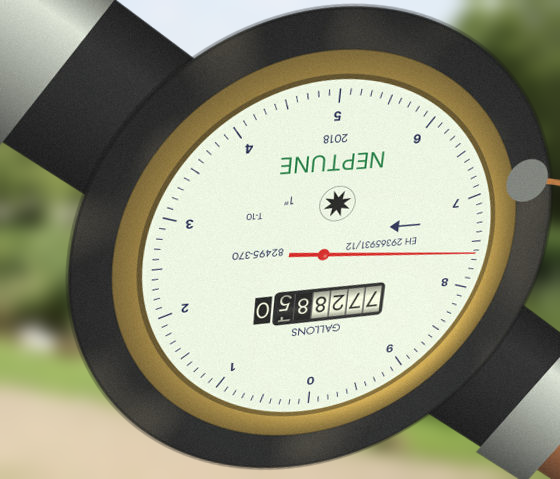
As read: gal 7728847.6
